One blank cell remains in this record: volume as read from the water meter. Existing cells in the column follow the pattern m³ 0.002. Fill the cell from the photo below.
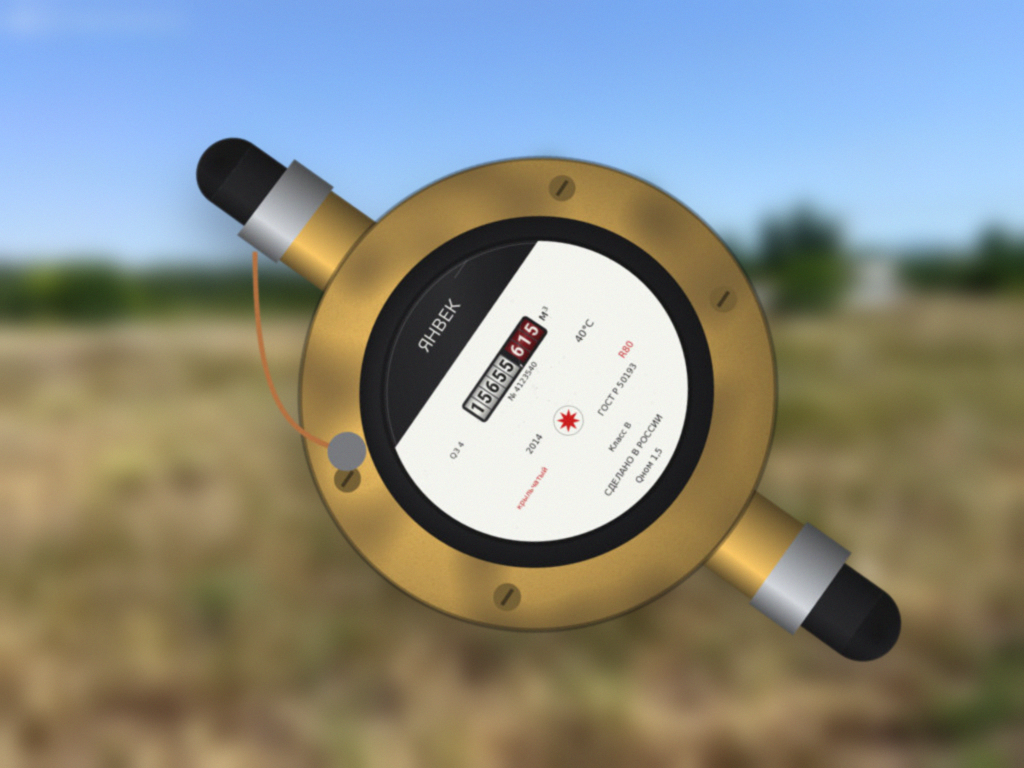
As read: m³ 15655.615
